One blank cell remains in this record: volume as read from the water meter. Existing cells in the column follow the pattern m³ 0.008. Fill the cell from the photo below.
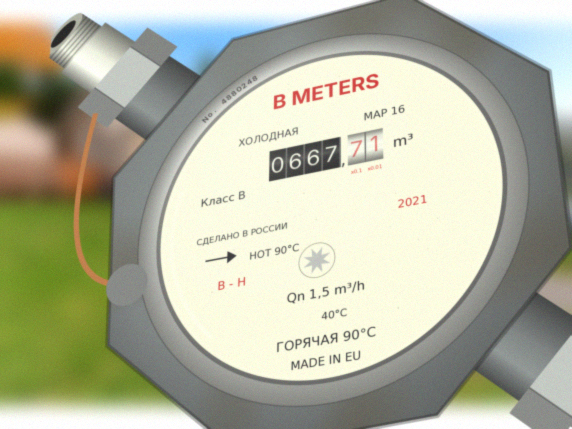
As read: m³ 667.71
